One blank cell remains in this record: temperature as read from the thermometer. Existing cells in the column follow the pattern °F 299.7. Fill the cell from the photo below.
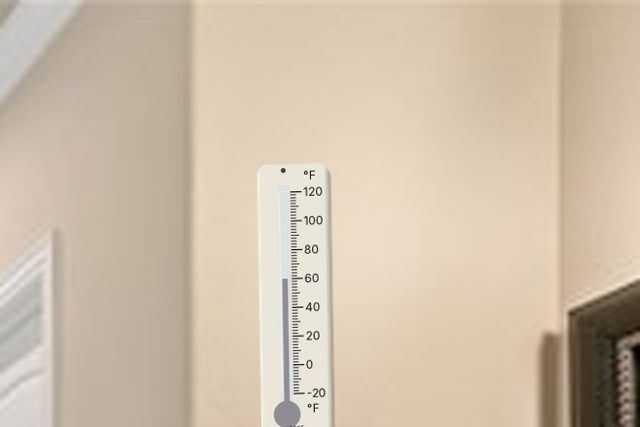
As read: °F 60
